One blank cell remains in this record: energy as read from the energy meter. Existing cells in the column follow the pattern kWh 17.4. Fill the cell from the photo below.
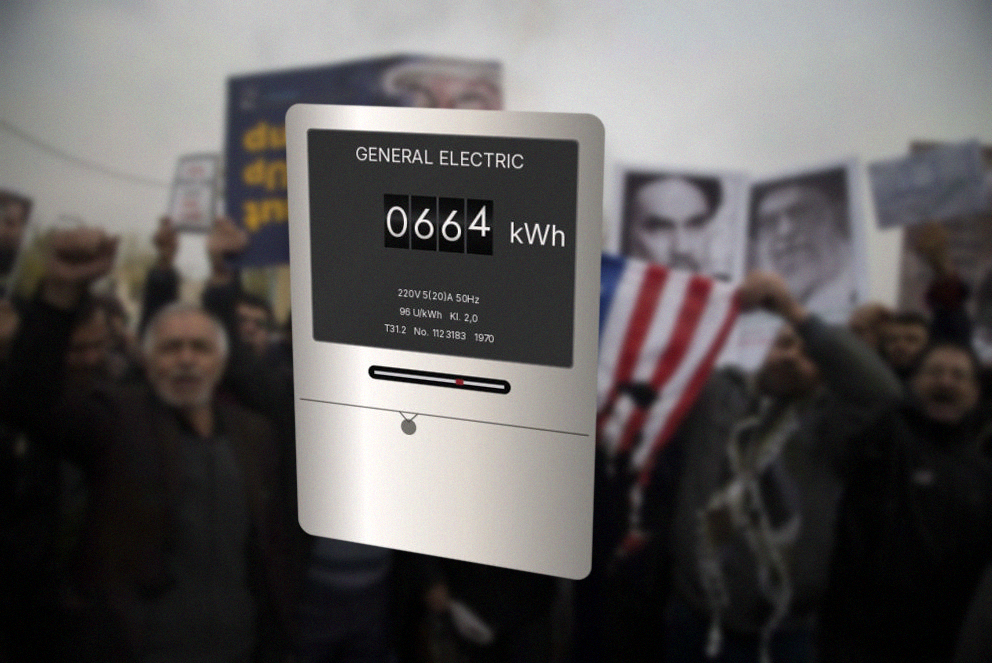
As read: kWh 664
